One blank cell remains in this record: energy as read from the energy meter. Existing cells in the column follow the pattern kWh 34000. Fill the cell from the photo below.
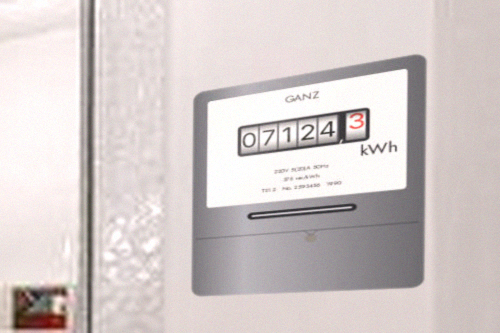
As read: kWh 7124.3
